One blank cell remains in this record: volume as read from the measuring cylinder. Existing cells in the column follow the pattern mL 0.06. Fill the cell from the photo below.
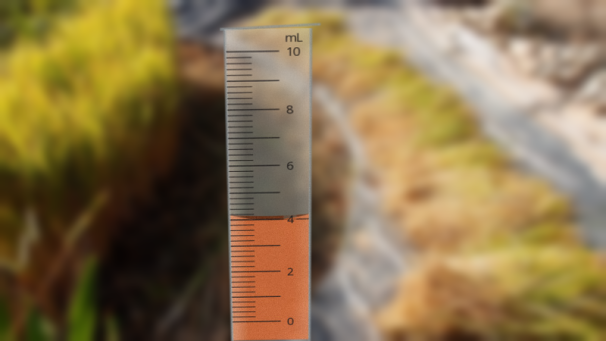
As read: mL 4
